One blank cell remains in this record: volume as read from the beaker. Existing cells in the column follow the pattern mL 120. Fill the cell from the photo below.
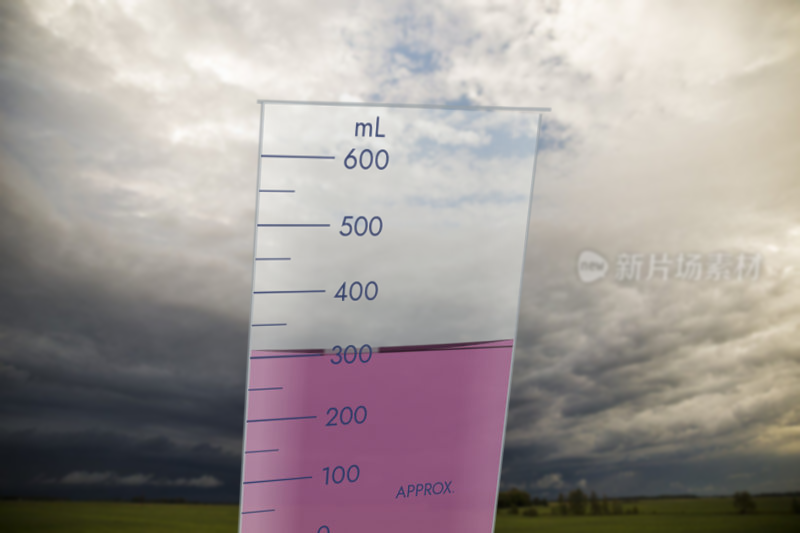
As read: mL 300
